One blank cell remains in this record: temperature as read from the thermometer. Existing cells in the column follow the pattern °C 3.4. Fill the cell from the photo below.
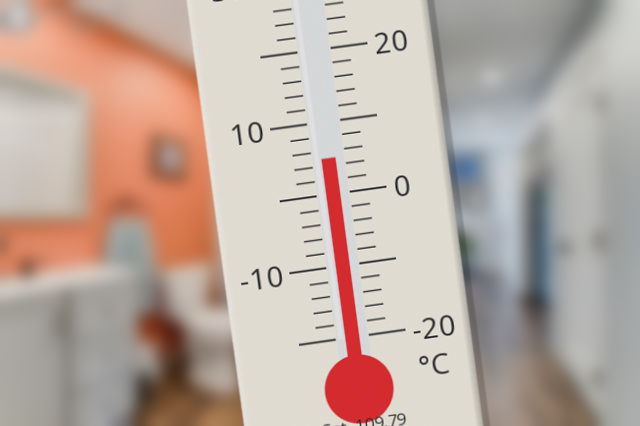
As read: °C 5
